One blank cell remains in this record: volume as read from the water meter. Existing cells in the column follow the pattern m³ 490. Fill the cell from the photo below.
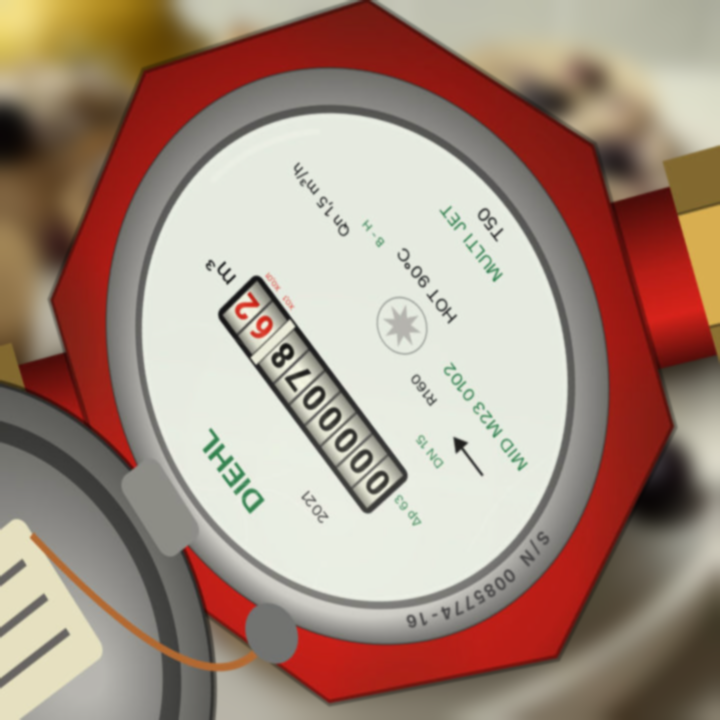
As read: m³ 78.62
